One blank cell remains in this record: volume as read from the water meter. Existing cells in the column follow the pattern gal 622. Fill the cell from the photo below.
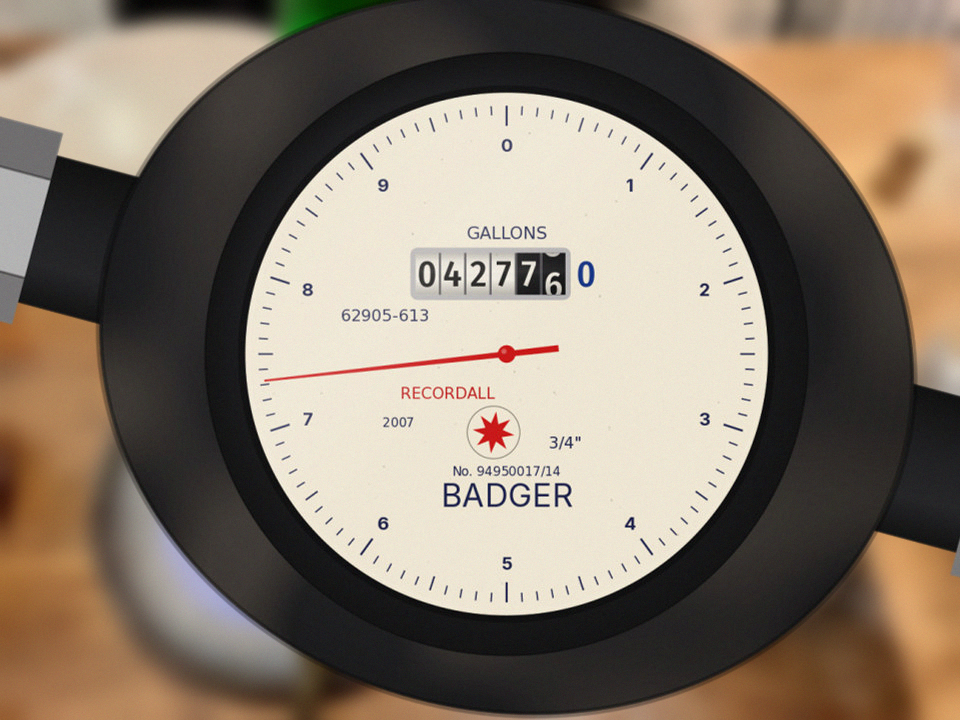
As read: gal 427757.3
